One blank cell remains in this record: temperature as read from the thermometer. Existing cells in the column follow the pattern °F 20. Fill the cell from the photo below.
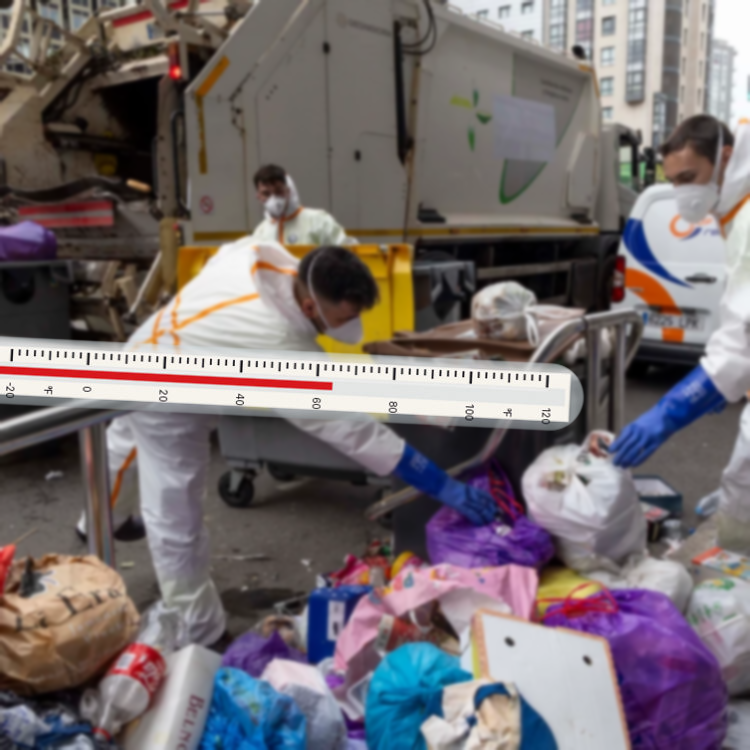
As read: °F 64
